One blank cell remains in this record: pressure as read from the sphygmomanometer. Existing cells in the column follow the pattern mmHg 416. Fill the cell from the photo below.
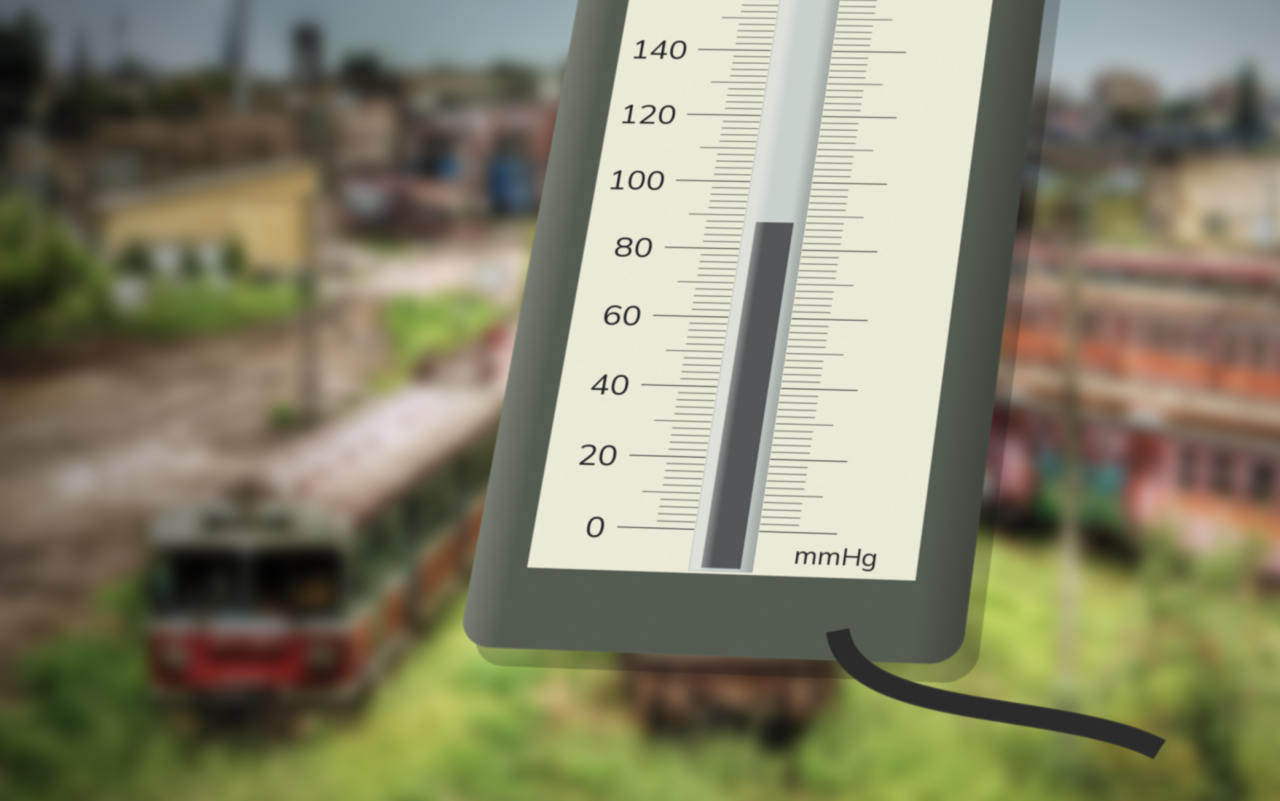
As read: mmHg 88
